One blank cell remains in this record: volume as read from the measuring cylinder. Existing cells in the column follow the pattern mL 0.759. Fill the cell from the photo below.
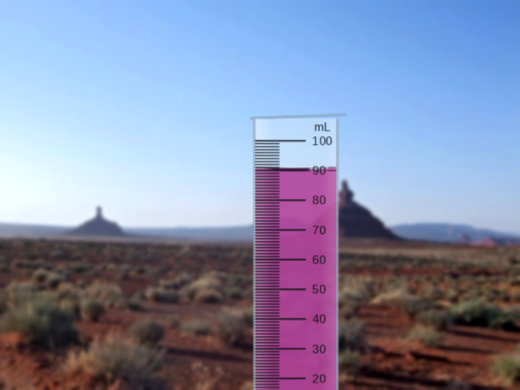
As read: mL 90
